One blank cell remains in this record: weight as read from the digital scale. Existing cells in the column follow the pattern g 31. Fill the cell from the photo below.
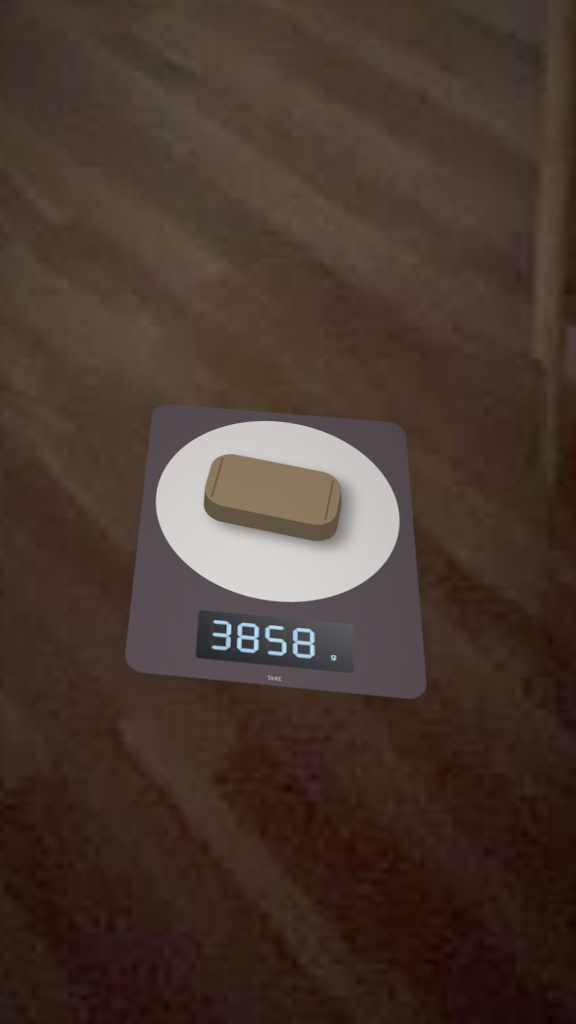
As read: g 3858
